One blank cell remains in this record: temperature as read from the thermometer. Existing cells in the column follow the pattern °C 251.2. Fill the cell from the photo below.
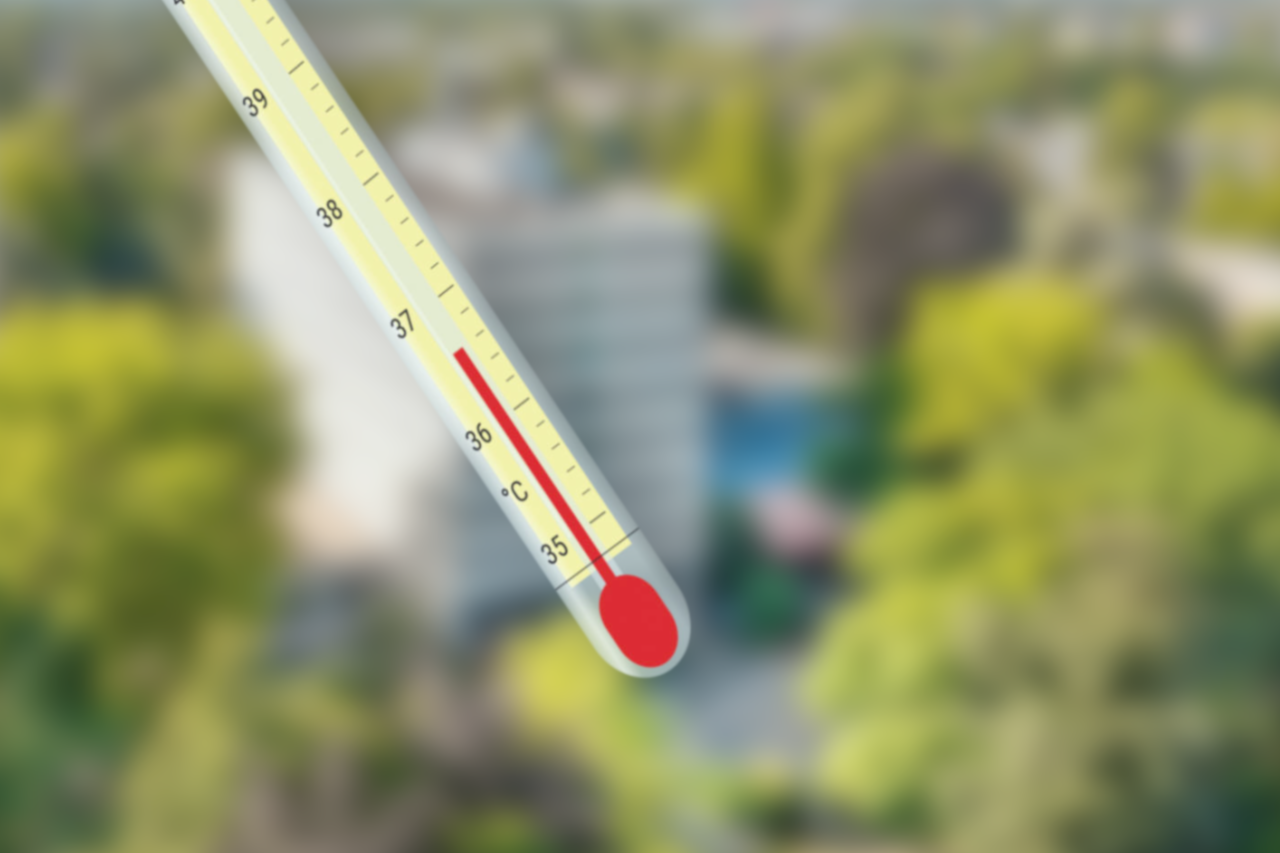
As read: °C 36.6
